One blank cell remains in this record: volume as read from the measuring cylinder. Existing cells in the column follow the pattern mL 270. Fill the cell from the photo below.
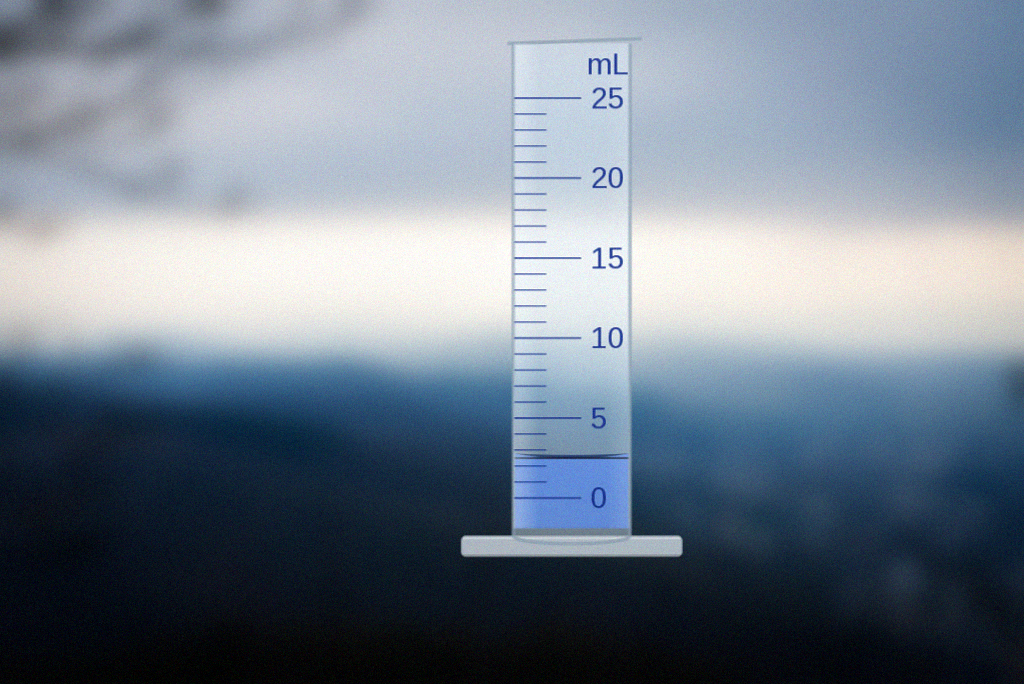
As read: mL 2.5
